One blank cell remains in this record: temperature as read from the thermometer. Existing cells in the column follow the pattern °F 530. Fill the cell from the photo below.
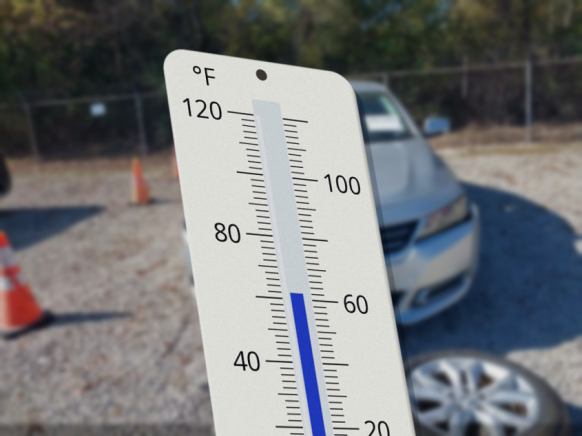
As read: °F 62
